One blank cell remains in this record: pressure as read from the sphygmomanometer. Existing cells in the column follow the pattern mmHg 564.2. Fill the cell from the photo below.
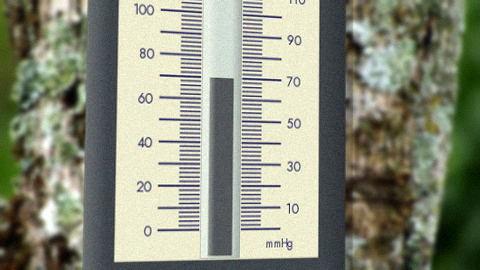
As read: mmHg 70
